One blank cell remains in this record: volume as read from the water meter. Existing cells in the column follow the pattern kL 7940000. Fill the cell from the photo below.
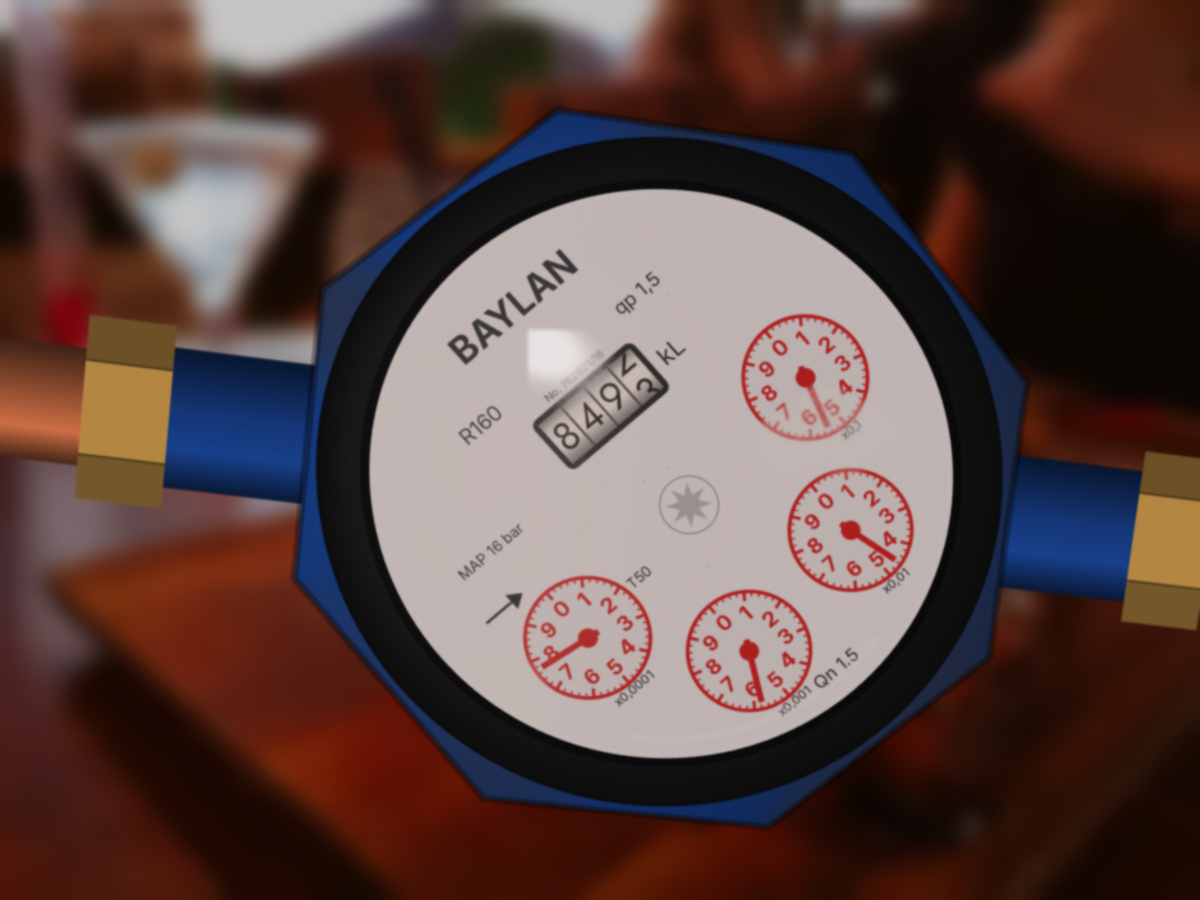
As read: kL 8492.5457
